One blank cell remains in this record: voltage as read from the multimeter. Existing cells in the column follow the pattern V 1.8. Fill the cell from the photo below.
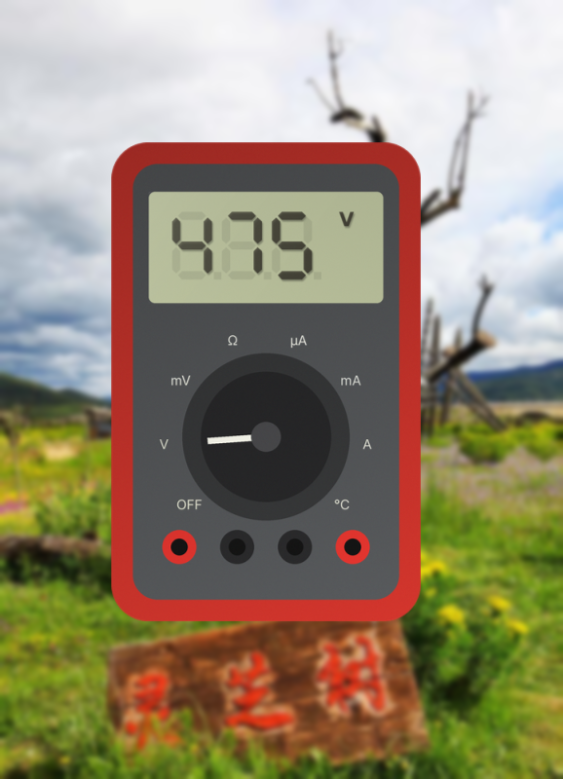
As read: V 475
